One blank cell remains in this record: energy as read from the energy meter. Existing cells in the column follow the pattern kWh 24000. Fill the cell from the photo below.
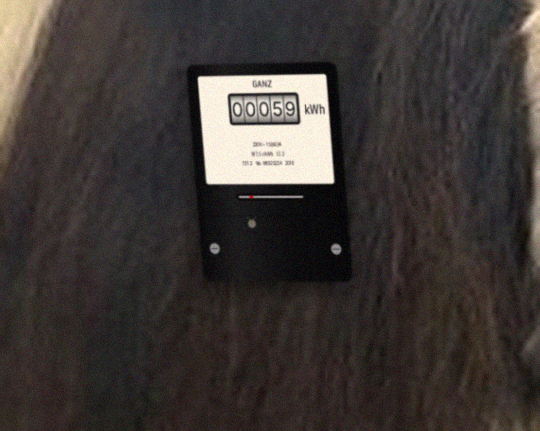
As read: kWh 59
